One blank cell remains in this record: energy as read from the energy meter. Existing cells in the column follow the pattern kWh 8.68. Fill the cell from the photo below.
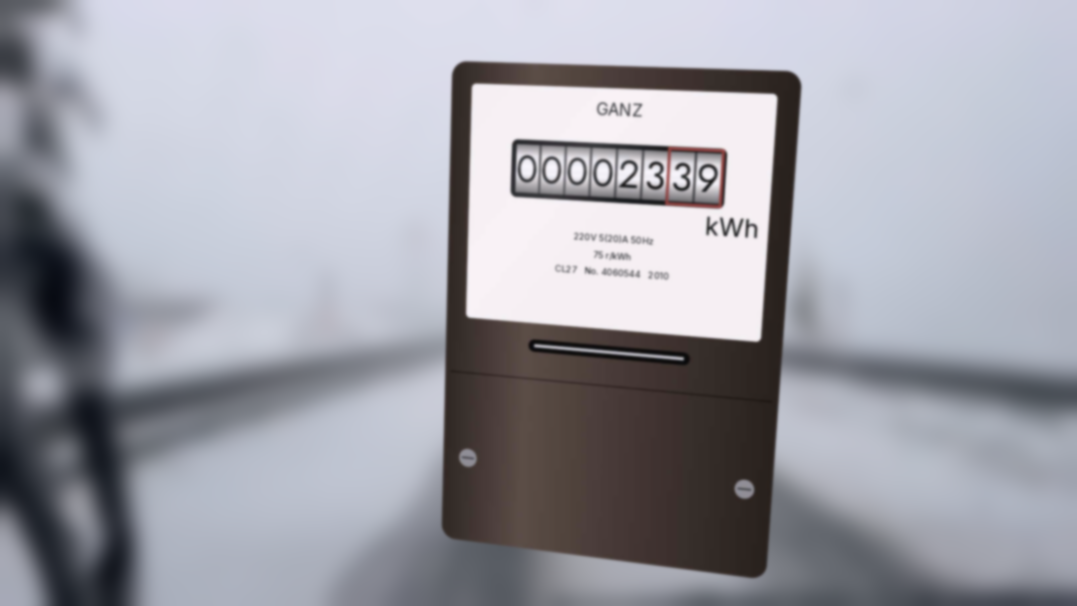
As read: kWh 23.39
